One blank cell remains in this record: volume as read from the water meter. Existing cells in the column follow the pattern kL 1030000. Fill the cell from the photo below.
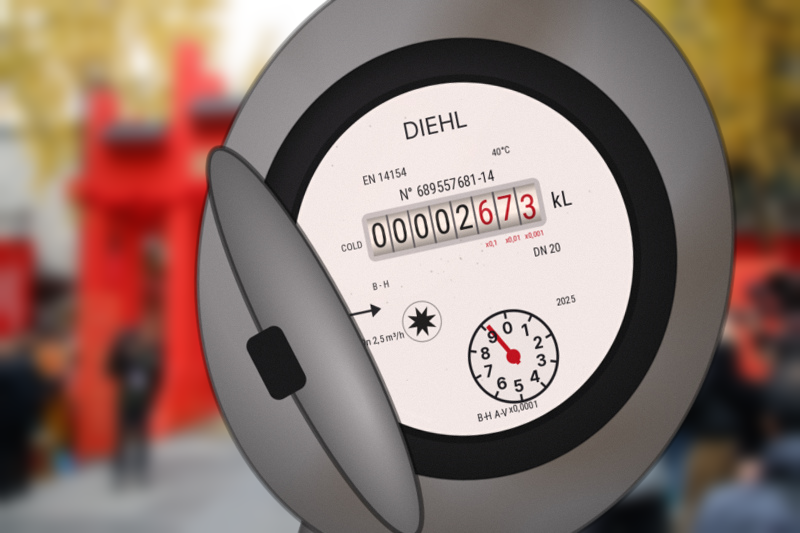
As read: kL 2.6729
